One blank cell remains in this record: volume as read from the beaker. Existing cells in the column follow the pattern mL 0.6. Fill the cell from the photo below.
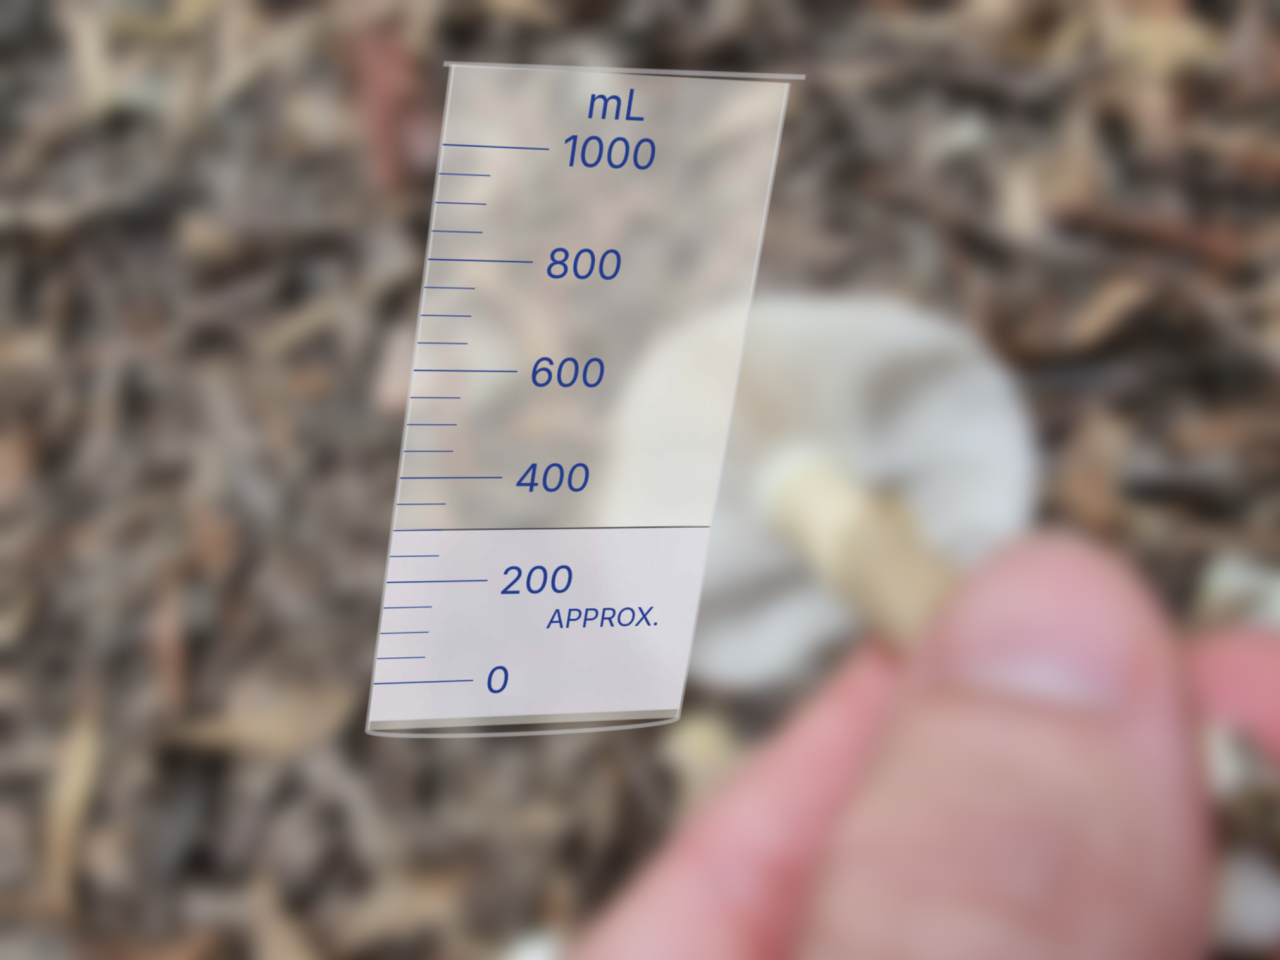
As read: mL 300
